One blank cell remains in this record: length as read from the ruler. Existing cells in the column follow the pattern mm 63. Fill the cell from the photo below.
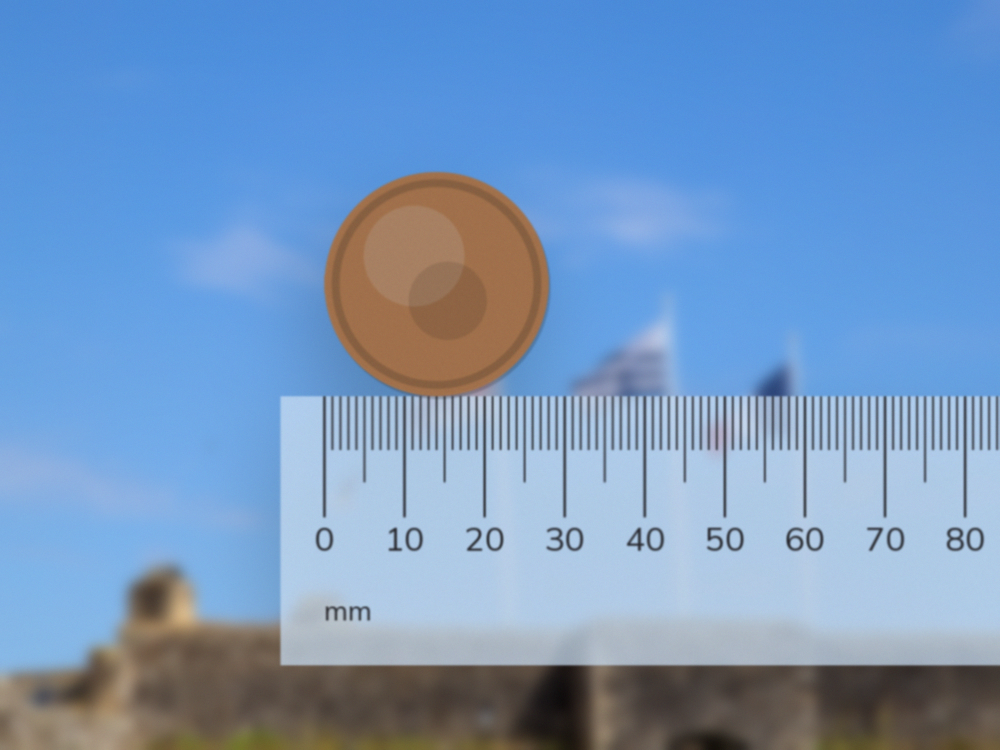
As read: mm 28
